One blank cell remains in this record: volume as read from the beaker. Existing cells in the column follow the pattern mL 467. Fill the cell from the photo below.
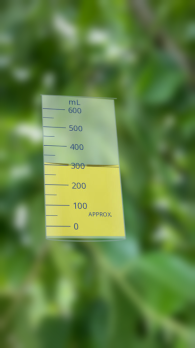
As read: mL 300
